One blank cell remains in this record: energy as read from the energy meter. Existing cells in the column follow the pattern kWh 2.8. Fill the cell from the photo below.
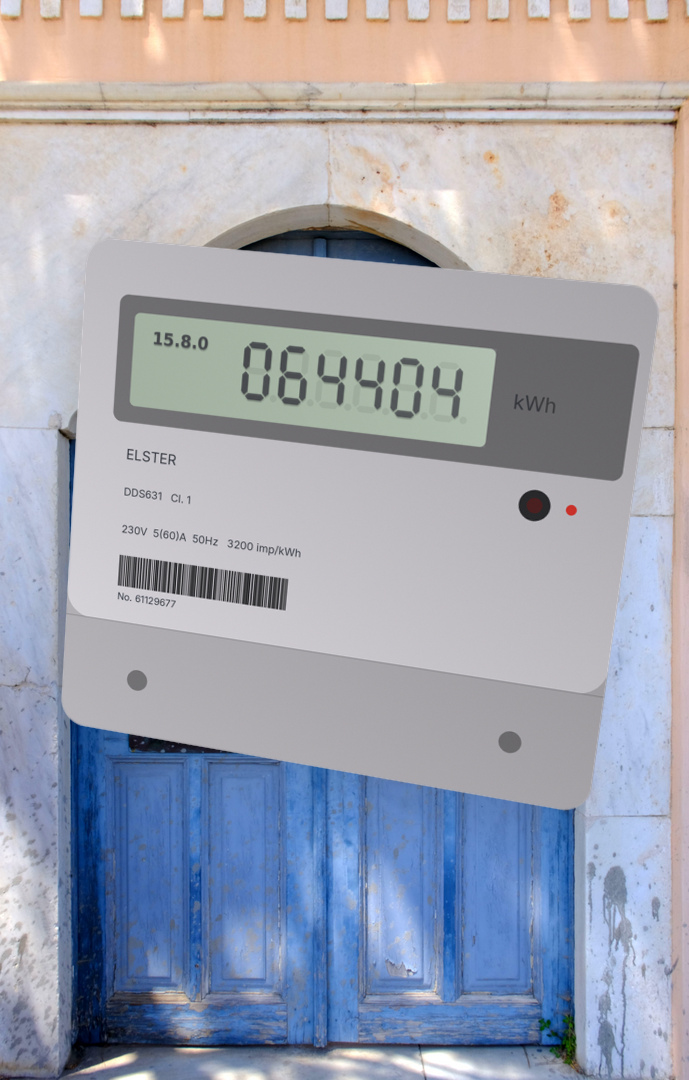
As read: kWh 64404
